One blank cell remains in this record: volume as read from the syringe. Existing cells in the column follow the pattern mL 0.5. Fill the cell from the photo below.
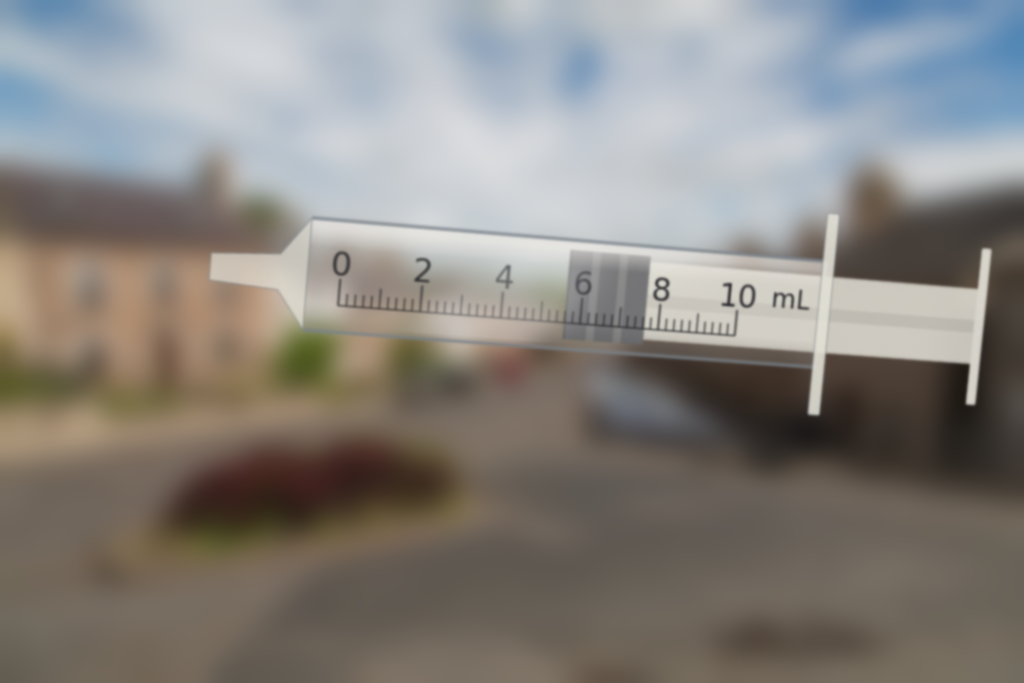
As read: mL 5.6
